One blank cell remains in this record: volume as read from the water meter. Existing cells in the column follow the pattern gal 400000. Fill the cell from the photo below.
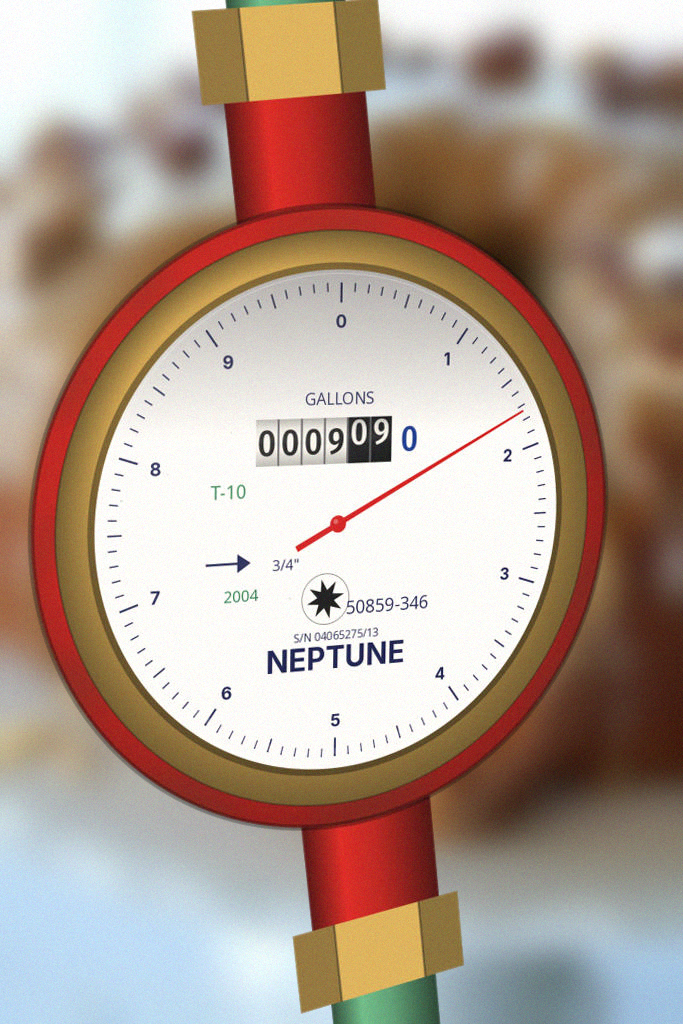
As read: gal 9091.7
